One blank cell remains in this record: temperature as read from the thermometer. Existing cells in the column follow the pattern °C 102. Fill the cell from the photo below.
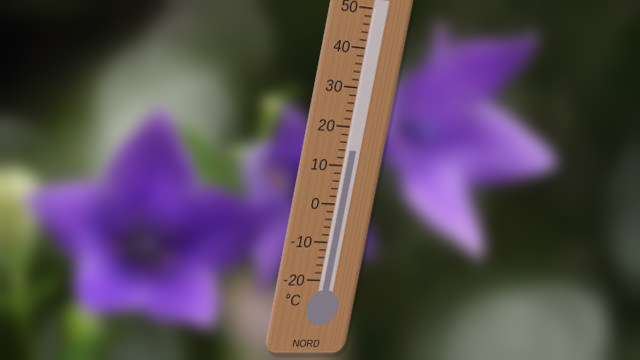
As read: °C 14
